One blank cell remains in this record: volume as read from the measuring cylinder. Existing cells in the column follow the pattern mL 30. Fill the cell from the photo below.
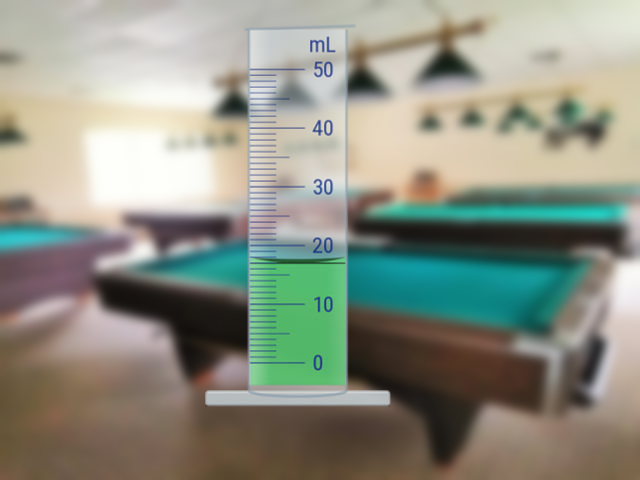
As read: mL 17
